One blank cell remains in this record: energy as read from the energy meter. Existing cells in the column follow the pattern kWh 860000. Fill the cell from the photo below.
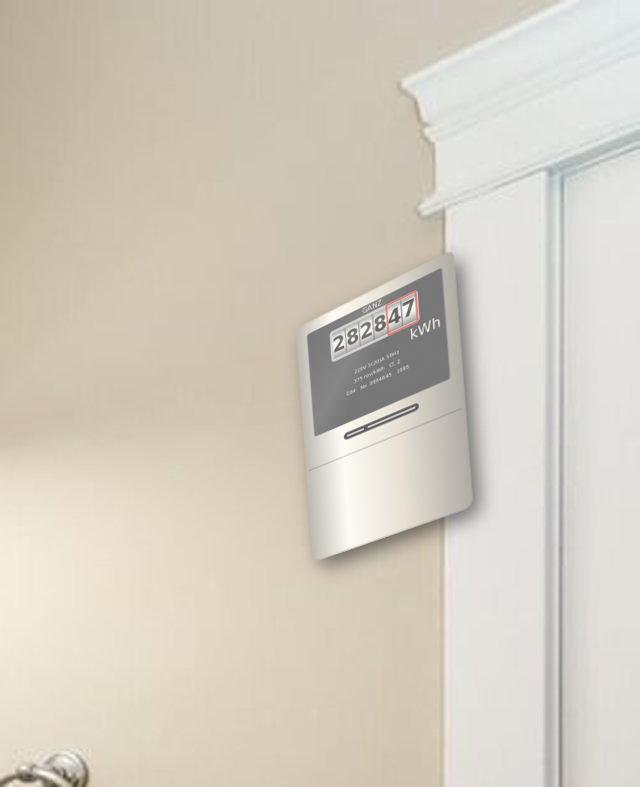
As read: kWh 2828.47
